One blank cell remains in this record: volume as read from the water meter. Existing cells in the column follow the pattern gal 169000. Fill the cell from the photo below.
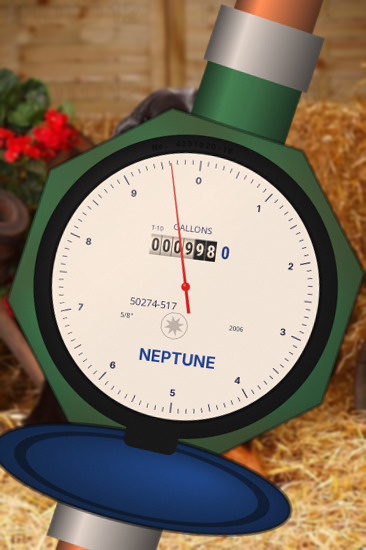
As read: gal 9979.6
